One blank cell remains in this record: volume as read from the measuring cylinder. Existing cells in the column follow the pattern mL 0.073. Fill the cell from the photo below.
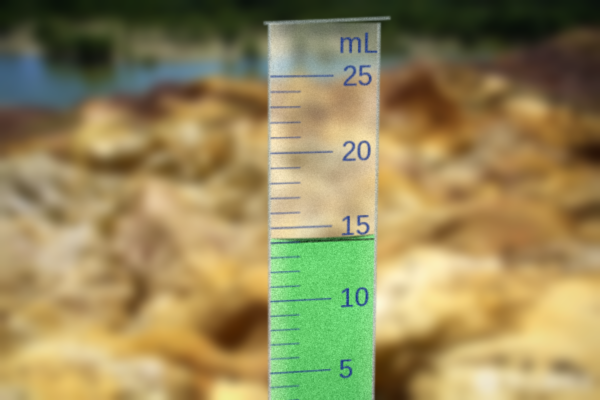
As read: mL 14
